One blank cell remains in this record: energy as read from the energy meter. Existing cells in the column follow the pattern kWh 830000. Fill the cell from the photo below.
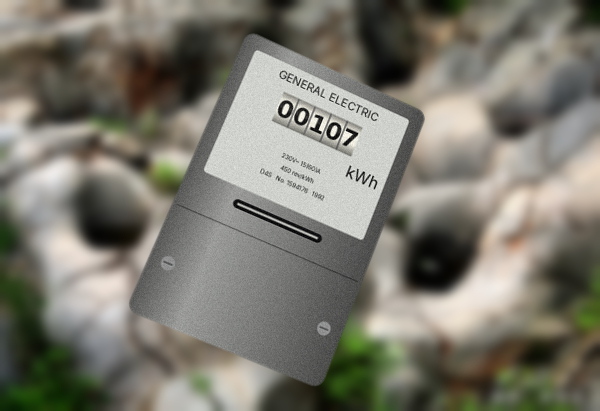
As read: kWh 107
